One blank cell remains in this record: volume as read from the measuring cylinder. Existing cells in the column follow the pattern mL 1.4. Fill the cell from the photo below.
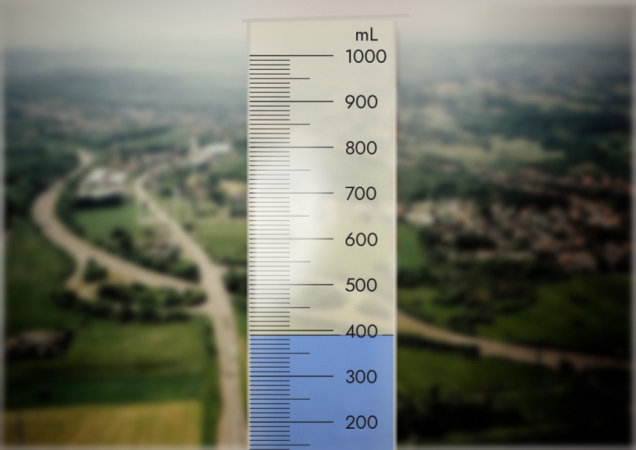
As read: mL 390
